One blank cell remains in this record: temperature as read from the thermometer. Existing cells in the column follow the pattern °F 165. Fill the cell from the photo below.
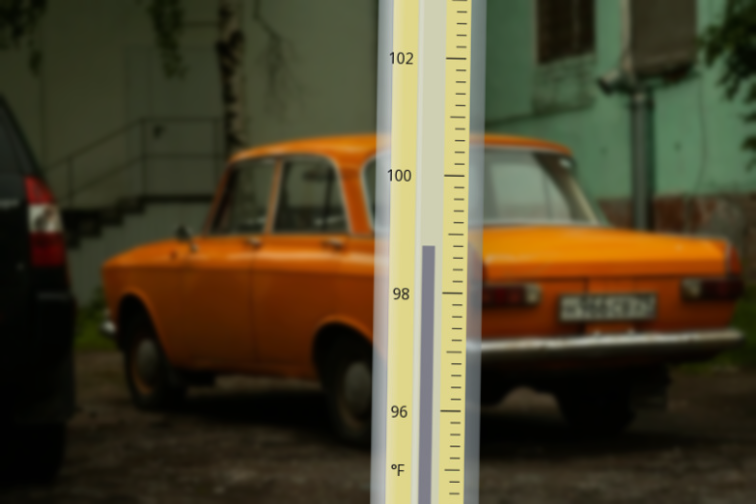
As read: °F 98.8
